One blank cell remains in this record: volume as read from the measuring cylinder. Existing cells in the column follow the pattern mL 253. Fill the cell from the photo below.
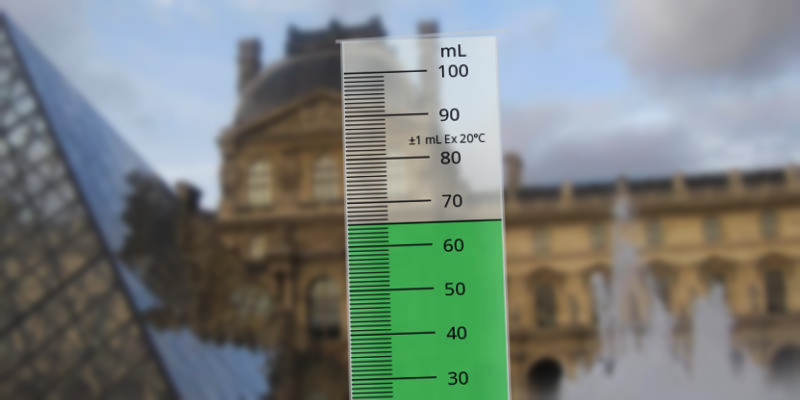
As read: mL 65
